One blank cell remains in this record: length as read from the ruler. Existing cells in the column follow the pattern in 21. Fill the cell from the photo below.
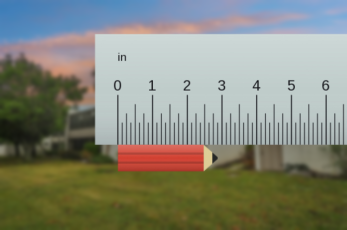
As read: in 2.875
